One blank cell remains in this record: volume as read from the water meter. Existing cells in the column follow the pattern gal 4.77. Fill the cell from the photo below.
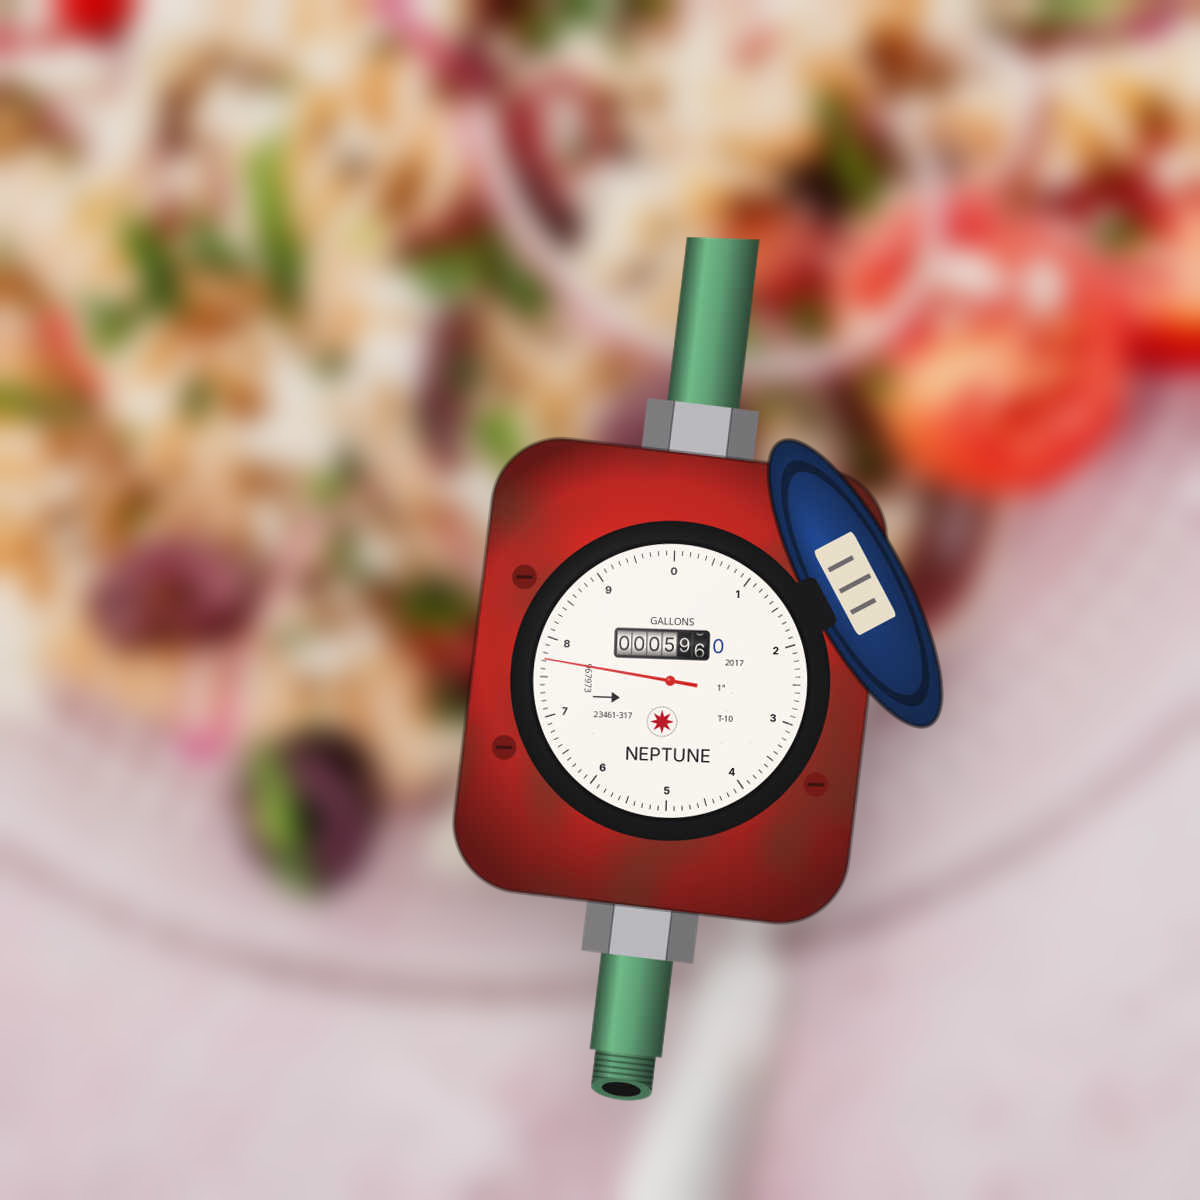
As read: gal 5957.7
